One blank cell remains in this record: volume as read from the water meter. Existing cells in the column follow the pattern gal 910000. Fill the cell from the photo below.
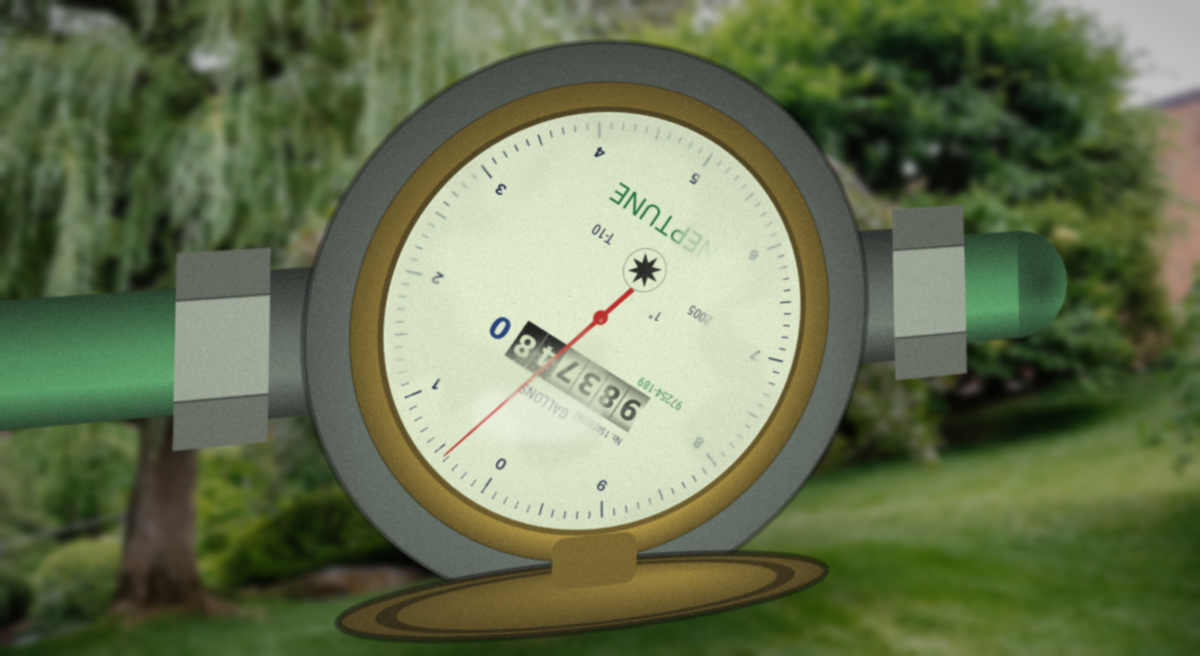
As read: gal 9837480.4
